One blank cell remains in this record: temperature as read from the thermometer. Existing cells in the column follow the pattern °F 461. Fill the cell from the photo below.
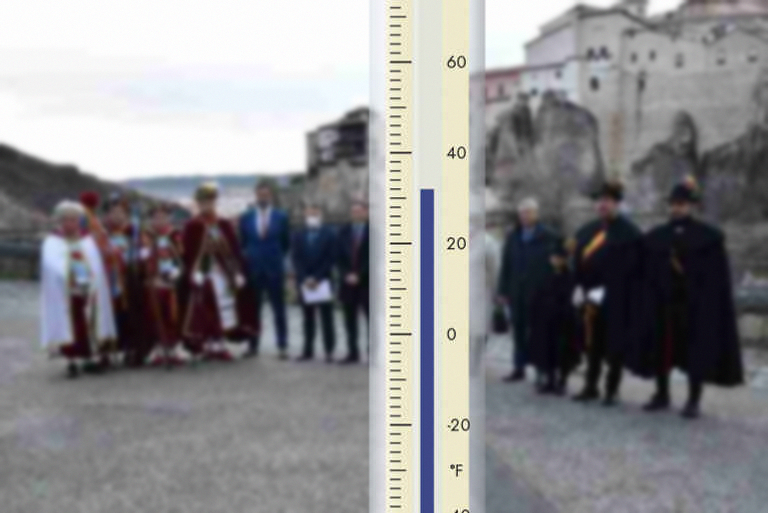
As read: °F 32
